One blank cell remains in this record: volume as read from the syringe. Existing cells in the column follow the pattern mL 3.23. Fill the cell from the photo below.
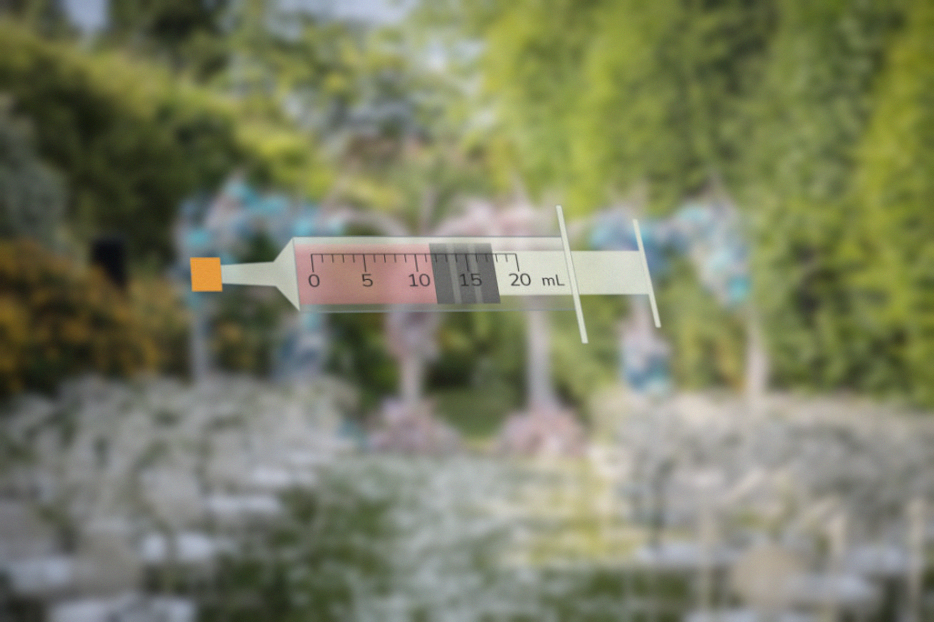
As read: mL 11.5
